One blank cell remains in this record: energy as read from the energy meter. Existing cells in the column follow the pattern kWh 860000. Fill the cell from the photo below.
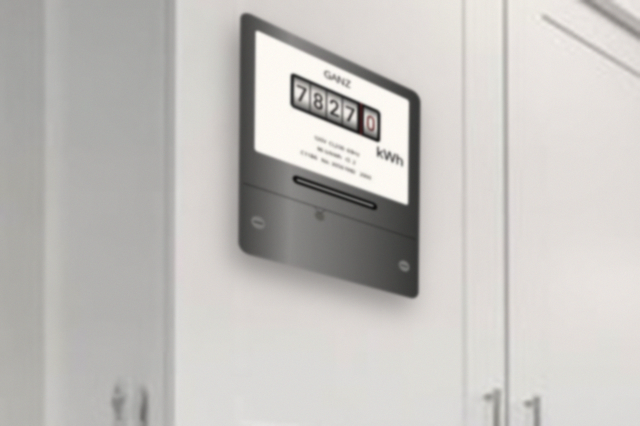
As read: kWh 7827.0
